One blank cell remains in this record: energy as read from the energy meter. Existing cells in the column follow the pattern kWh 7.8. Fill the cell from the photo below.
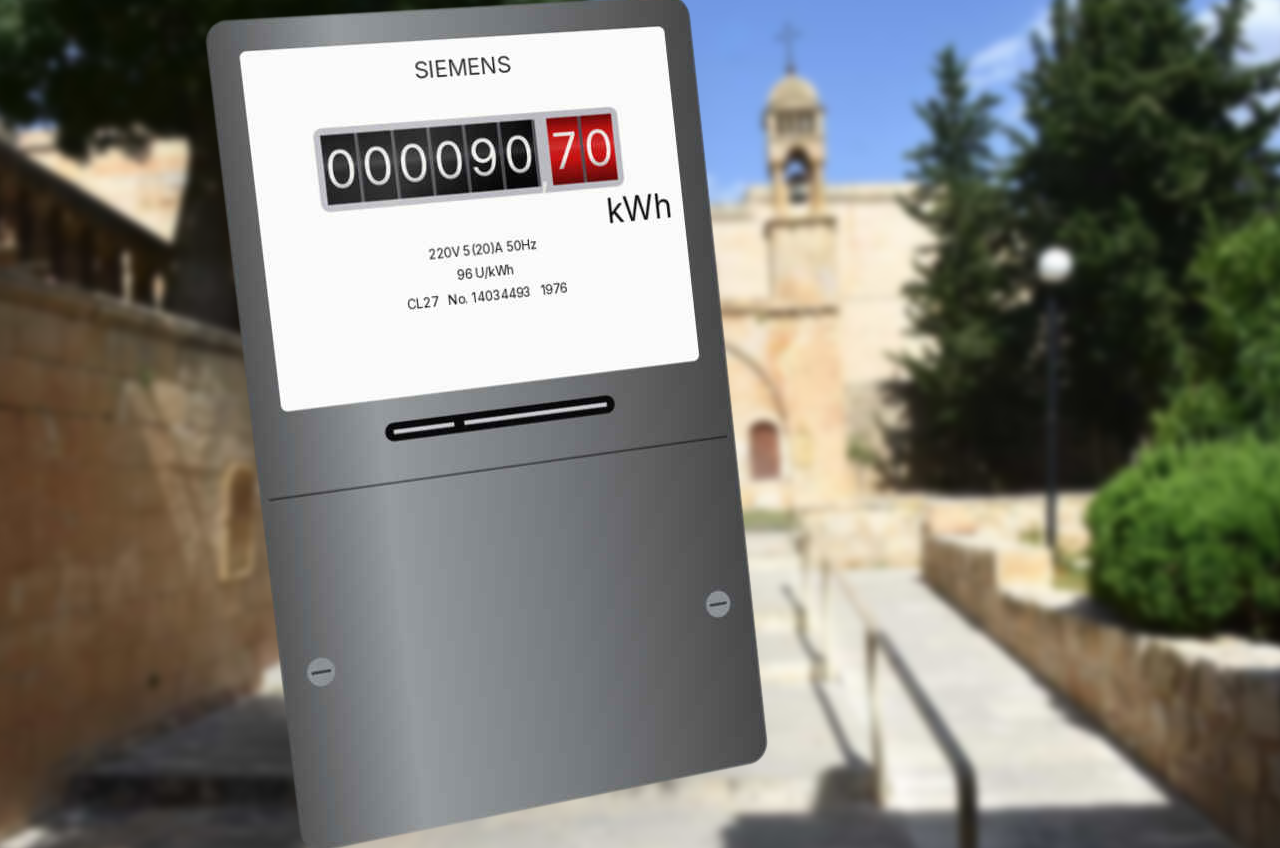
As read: kWh 90.70
